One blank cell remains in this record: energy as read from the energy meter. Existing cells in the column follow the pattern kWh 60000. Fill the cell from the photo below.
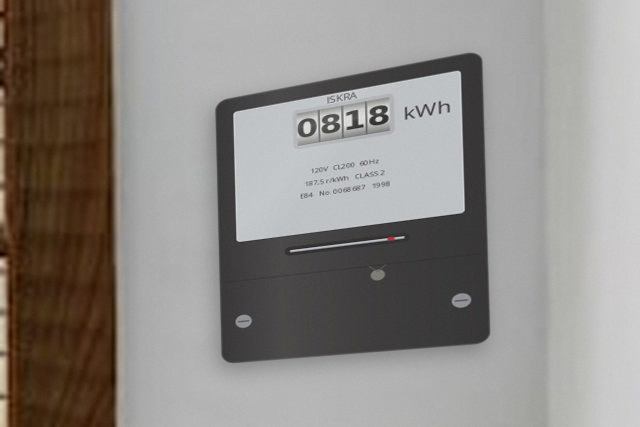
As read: kWh 818
